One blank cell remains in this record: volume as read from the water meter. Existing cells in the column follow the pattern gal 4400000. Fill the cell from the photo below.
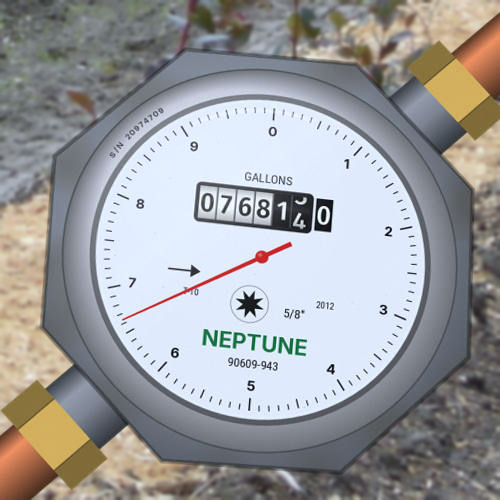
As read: gal 768136.6
